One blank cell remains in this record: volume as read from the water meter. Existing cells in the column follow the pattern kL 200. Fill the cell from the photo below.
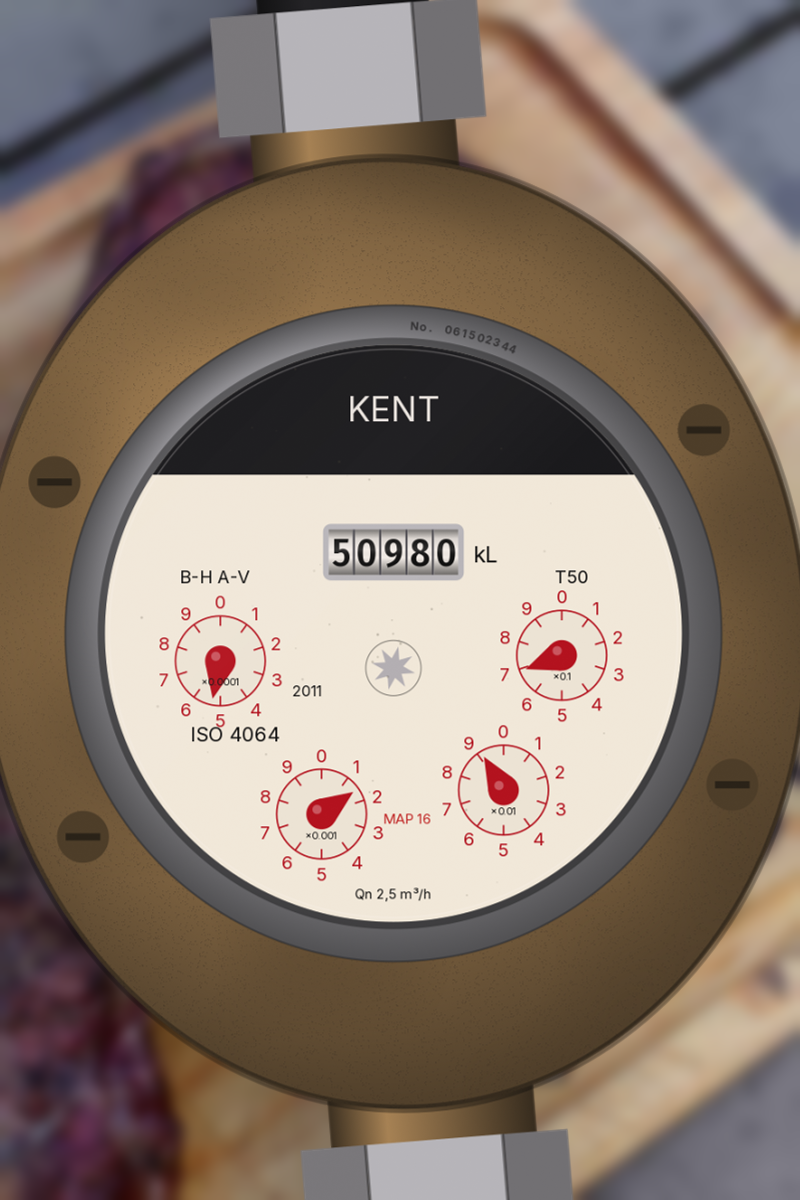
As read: kL 50980.6915
